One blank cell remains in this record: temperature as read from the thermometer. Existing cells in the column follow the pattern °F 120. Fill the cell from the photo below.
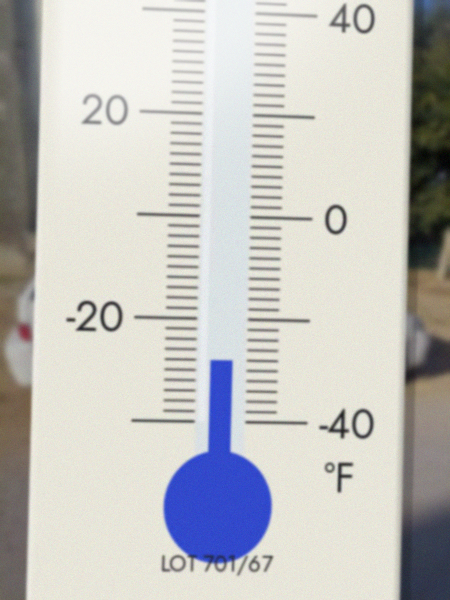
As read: °F -28
